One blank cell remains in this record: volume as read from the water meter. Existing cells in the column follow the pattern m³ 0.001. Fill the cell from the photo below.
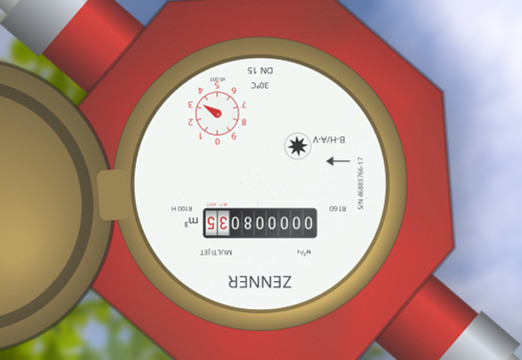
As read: m³ 80.353
